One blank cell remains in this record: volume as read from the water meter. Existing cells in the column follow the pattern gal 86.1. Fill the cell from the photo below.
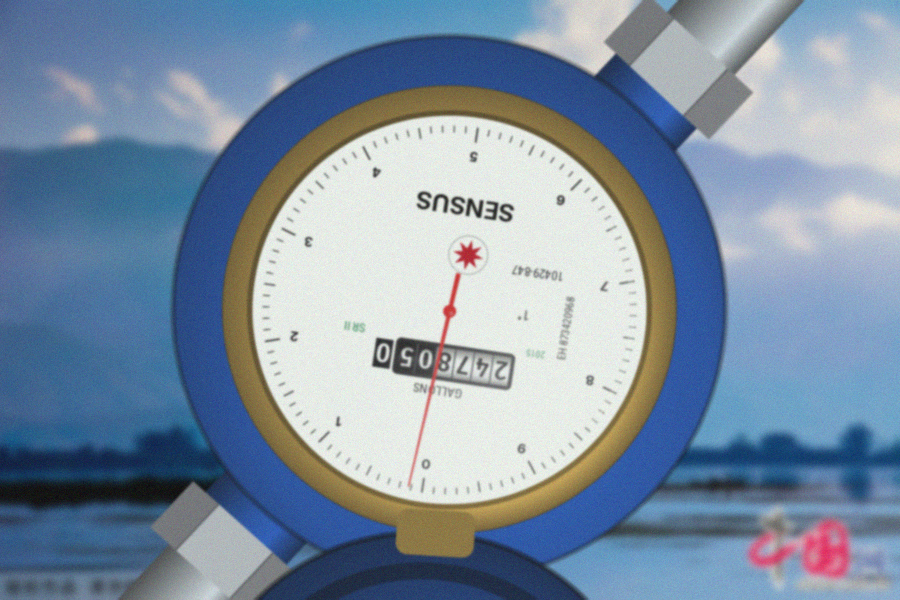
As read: gal 2478050.1
